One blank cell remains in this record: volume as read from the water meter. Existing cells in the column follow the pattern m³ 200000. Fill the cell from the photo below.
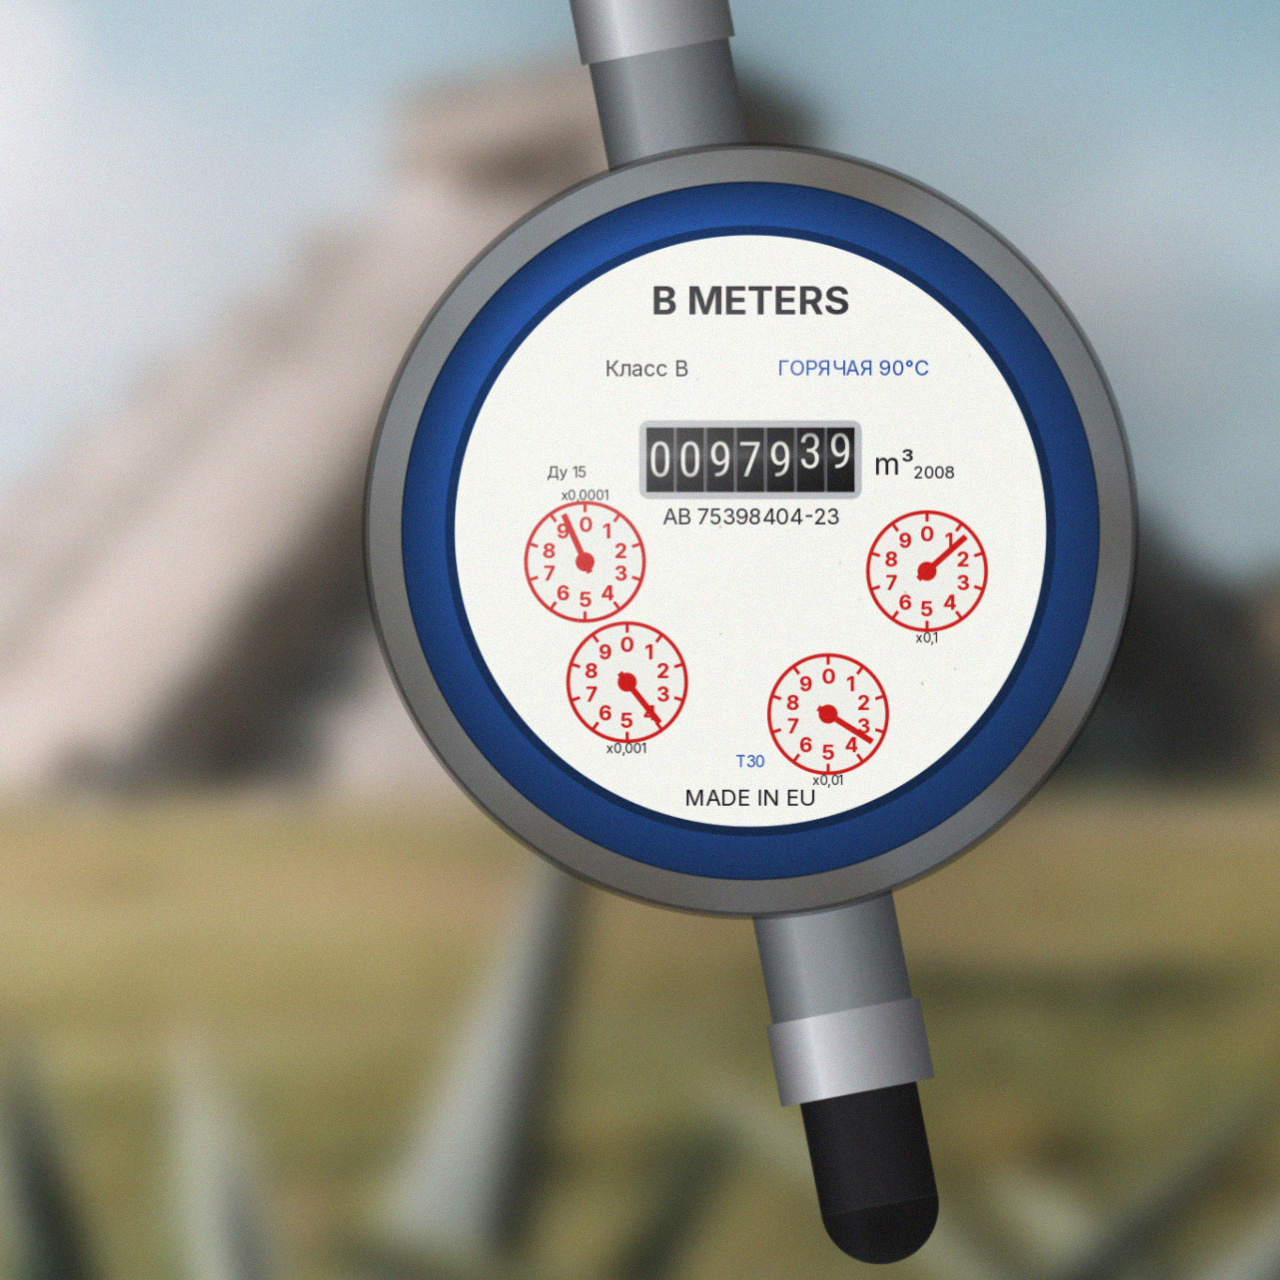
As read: m³ 97939.1339
